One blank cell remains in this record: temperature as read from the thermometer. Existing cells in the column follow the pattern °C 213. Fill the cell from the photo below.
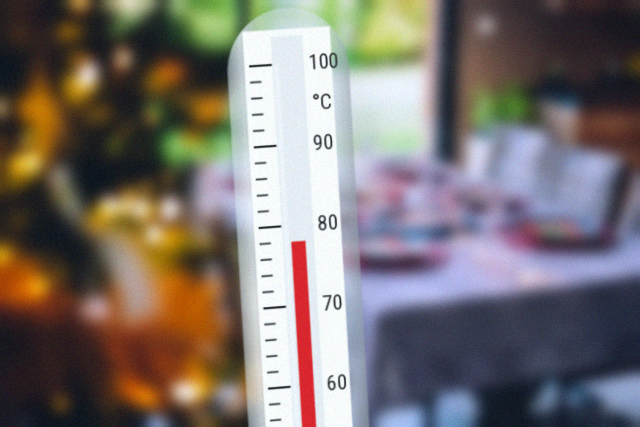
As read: °C 78
